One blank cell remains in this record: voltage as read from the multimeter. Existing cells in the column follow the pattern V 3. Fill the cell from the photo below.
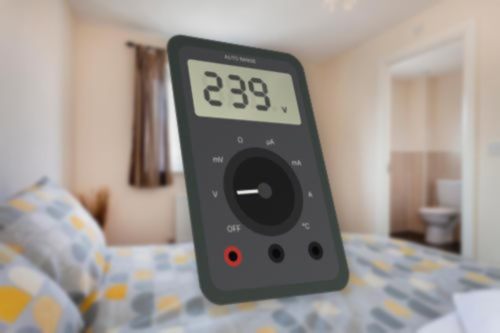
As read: V 239
